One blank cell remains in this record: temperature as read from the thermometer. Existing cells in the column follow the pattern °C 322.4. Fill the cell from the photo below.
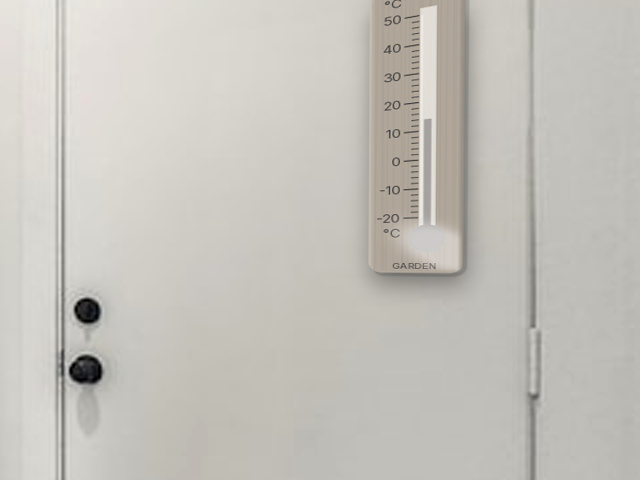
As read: °C 14
